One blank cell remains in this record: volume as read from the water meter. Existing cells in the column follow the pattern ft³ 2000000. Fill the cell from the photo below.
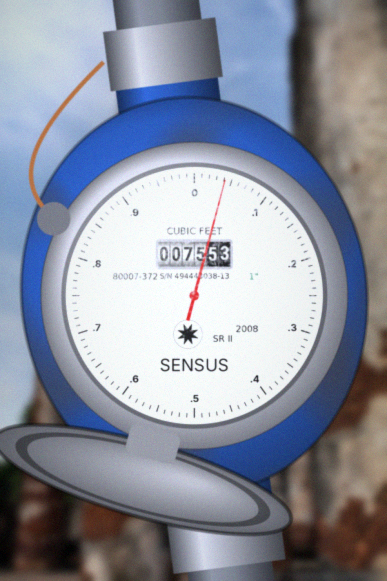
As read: ft³ 7553.04
